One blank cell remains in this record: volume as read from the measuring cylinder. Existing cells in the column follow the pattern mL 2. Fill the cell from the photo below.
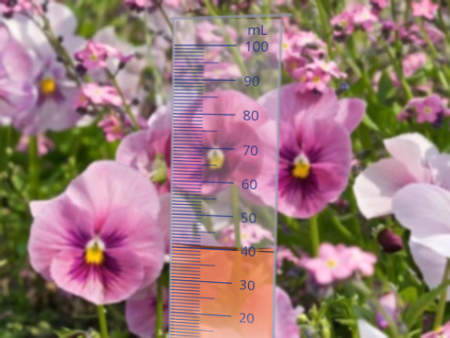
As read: mL 40
